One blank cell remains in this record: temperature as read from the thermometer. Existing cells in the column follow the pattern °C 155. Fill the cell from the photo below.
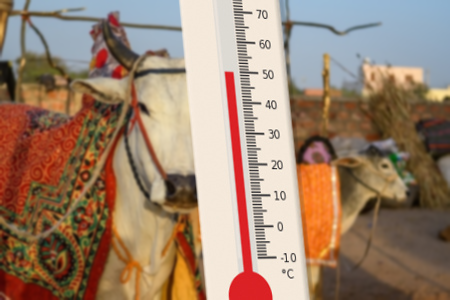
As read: °C 50
